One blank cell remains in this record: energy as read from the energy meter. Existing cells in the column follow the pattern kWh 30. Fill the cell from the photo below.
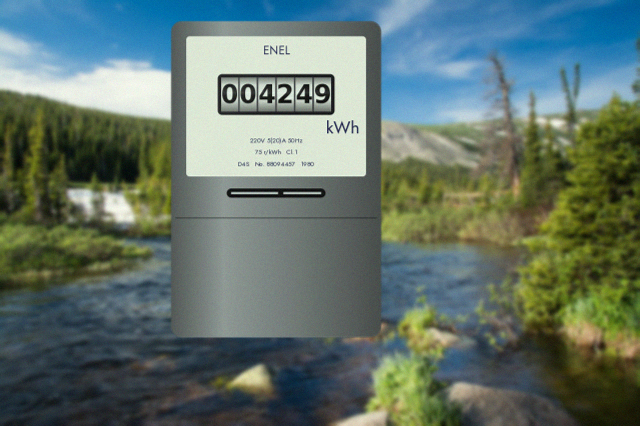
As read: kWh 4249
